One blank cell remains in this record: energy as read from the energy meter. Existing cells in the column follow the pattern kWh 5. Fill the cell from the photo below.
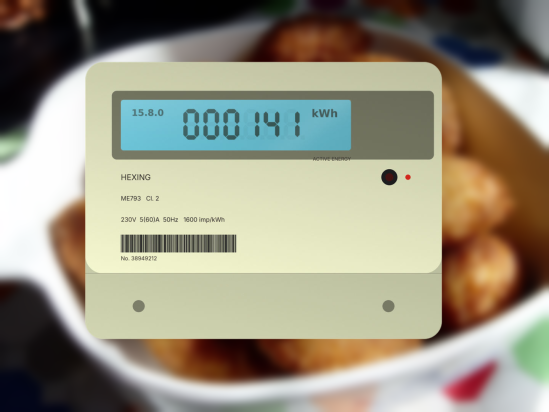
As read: kWh 141
